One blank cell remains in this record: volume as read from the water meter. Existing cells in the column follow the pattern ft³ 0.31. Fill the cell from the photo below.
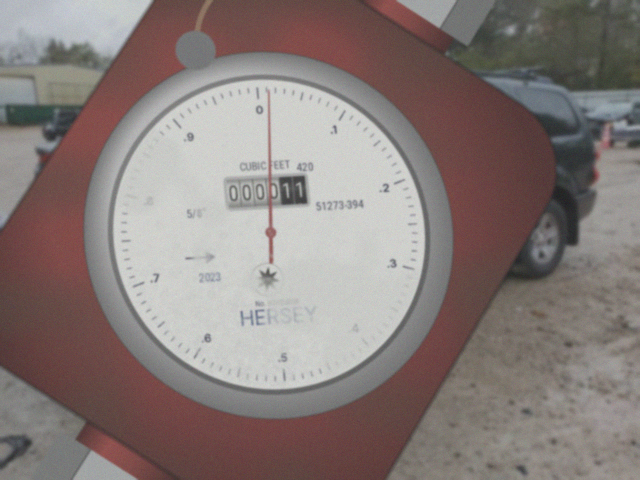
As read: ft³ 11.01
